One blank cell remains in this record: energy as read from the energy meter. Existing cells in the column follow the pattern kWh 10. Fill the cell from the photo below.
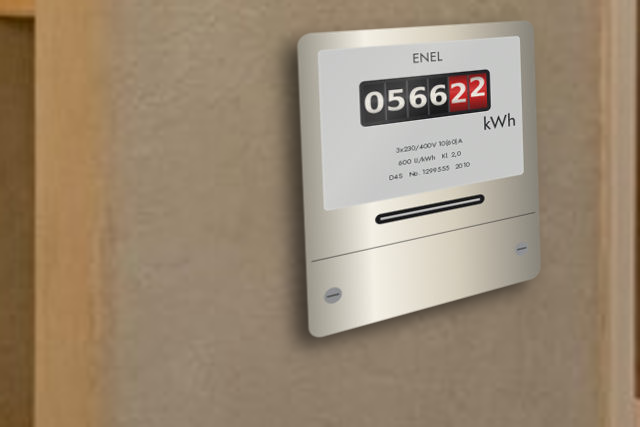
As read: kWh 566.22
